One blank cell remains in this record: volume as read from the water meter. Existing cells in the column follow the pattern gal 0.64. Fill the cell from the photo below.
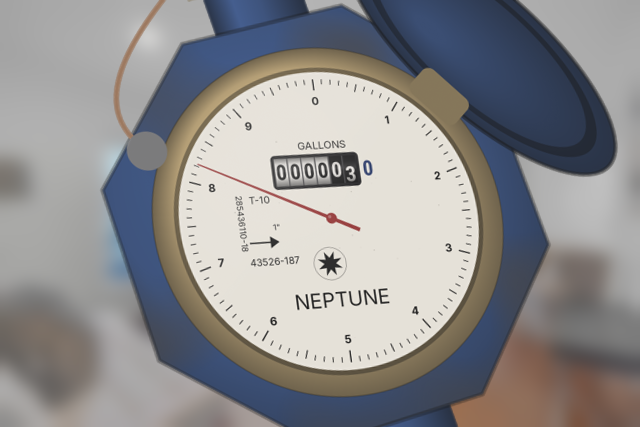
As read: gal 28.2
